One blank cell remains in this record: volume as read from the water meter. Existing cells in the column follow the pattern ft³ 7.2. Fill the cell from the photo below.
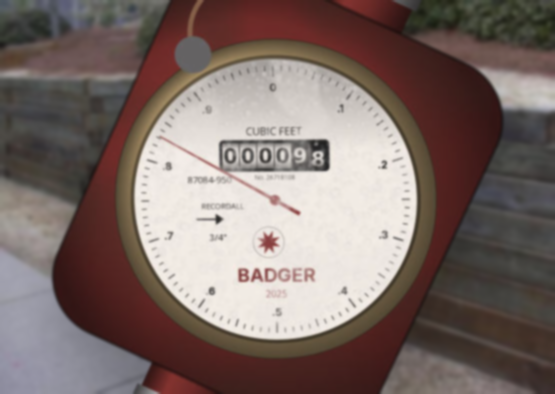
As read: ft³ 97.83
